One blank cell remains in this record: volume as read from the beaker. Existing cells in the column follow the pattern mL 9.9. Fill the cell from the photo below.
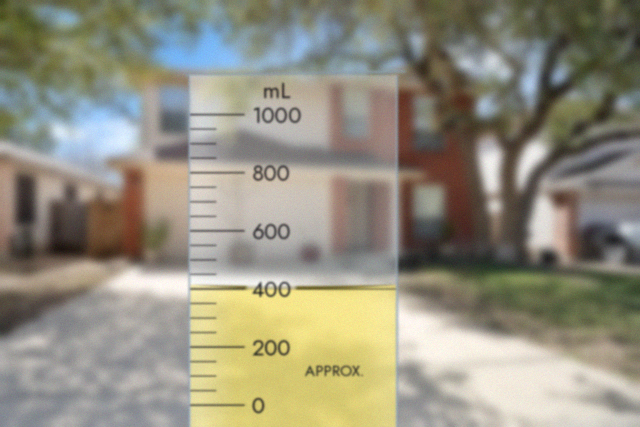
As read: mL 400
